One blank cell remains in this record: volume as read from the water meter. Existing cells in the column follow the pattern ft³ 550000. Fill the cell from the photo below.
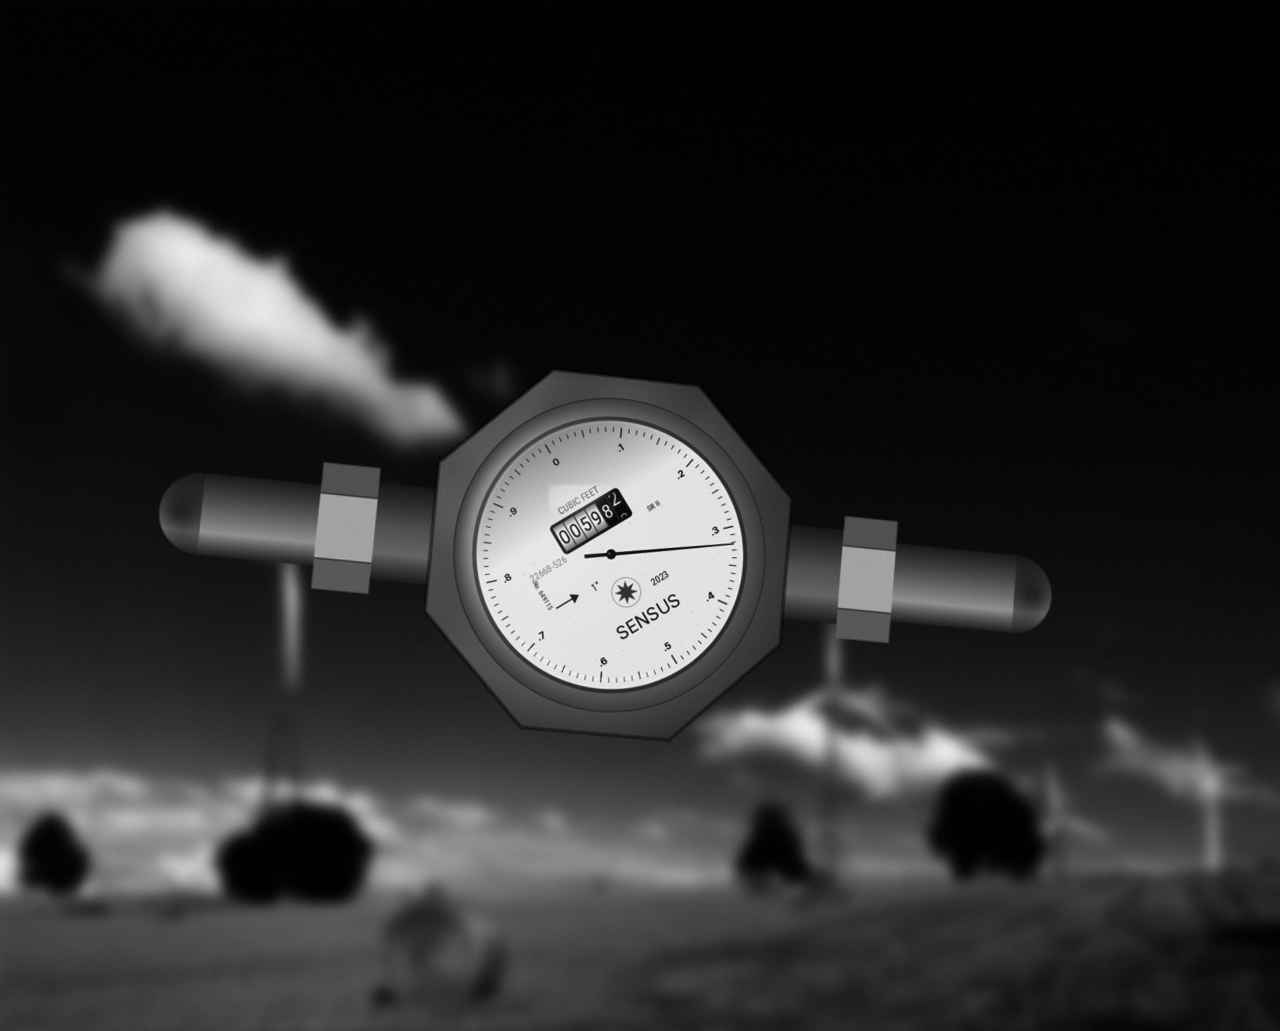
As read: ft³ 5982.32
